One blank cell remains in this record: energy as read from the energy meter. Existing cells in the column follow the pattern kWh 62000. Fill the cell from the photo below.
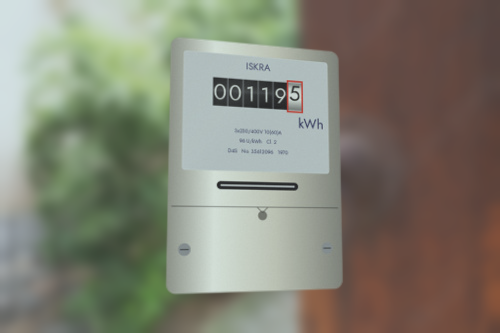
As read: kWh 119.5
